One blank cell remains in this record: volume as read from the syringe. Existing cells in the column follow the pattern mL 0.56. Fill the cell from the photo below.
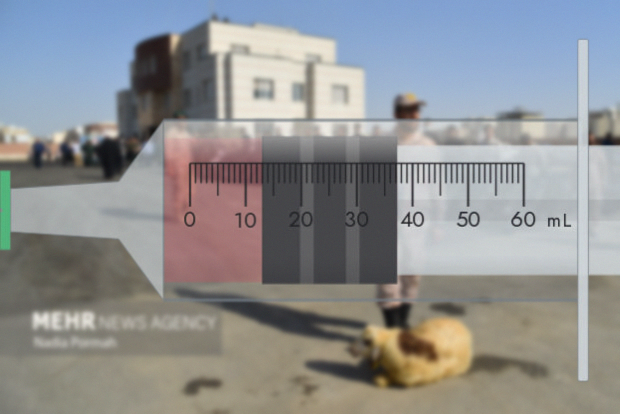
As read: mL 13
